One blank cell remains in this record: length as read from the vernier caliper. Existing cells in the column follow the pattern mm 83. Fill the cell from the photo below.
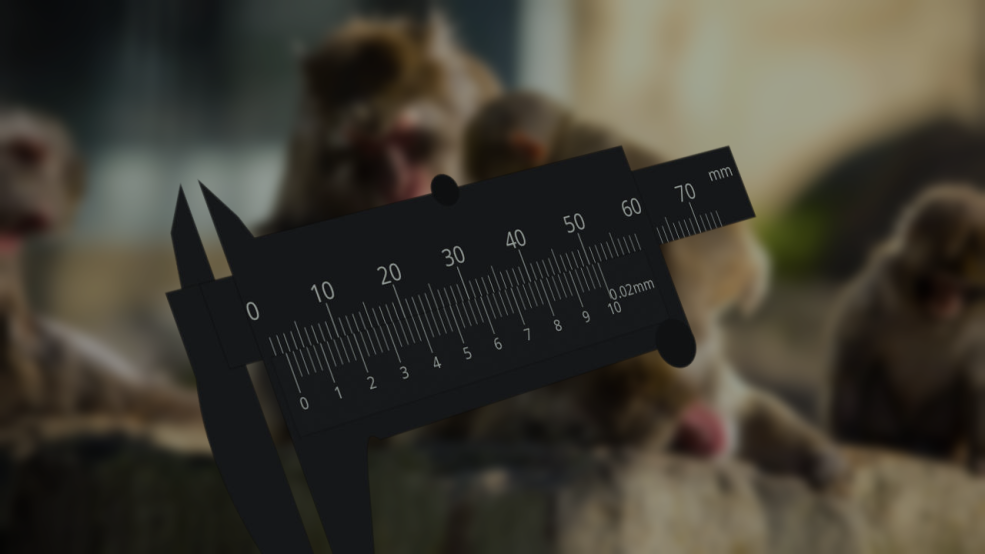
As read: mm 2.4
